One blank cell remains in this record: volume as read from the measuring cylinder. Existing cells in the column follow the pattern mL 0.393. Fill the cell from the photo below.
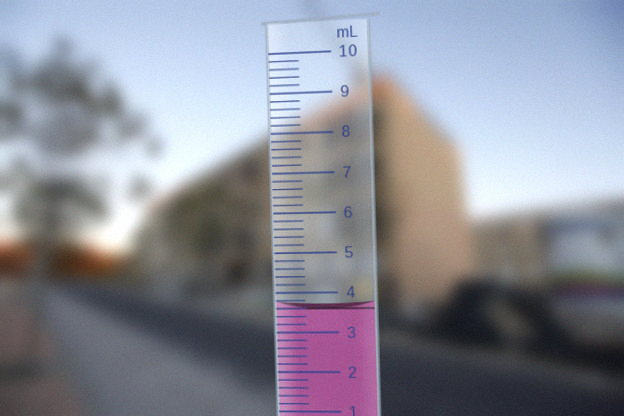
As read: mL 3.6
